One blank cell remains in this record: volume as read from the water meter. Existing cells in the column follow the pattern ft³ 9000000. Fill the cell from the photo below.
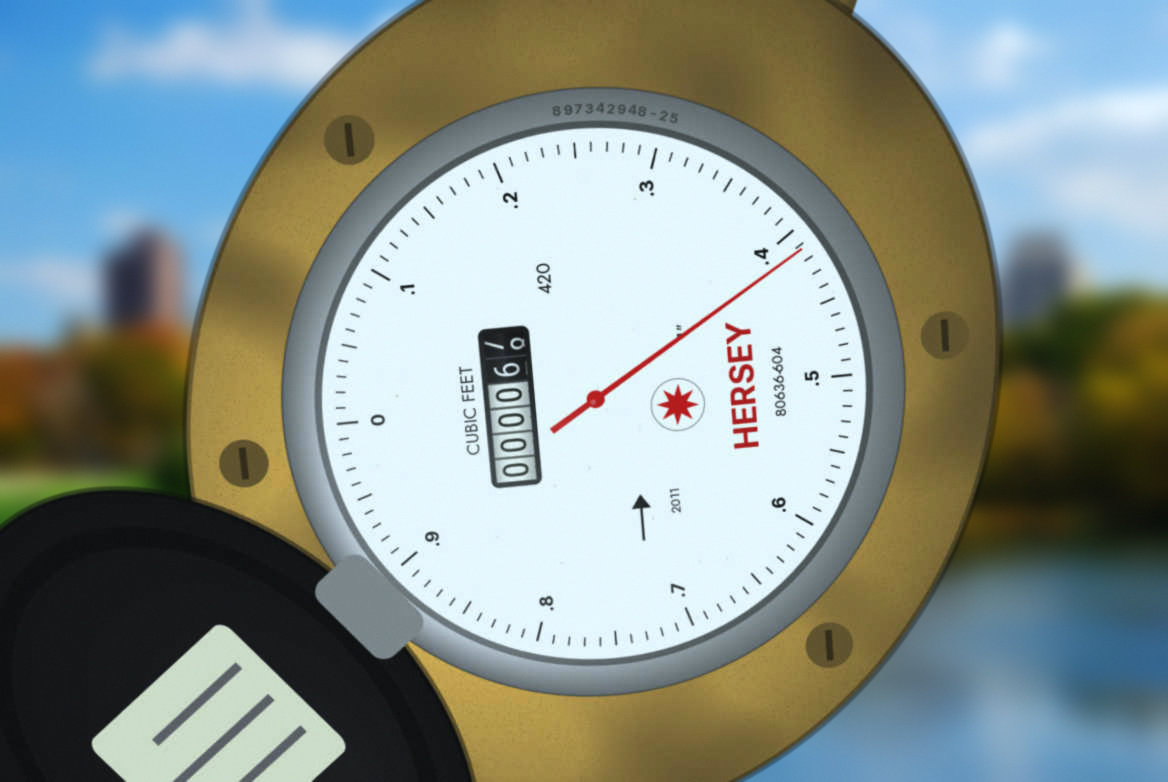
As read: ft³ 67.41
